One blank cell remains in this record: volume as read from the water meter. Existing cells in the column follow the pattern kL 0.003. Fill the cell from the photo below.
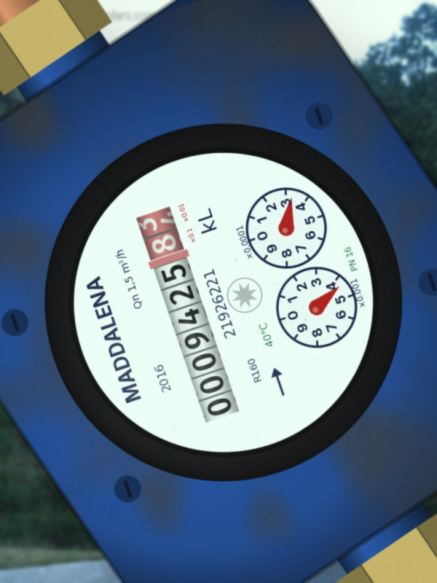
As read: kL 9425.8343
